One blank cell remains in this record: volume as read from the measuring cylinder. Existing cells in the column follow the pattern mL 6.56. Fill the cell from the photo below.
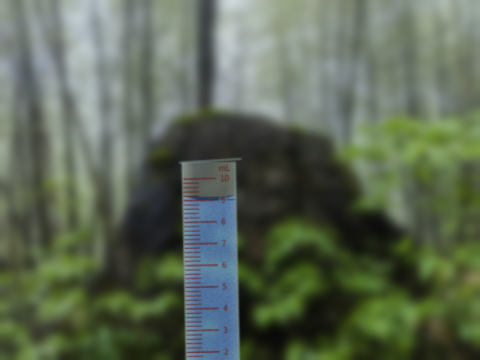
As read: mL 9
